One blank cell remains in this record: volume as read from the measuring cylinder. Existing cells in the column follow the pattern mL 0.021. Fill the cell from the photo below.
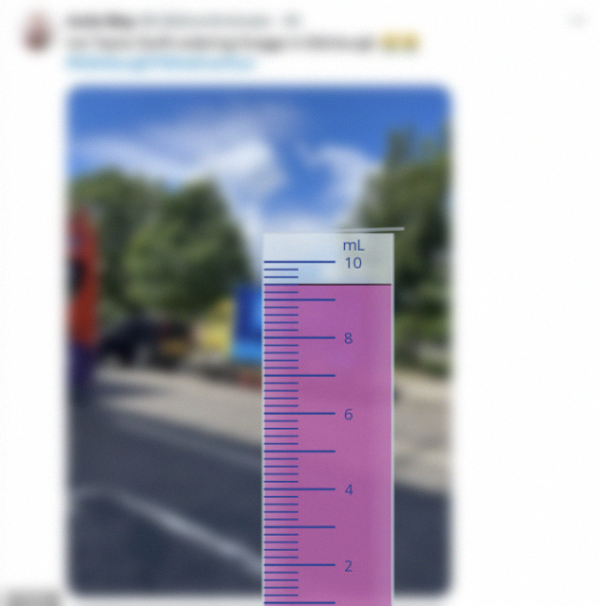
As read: mL 9.4
